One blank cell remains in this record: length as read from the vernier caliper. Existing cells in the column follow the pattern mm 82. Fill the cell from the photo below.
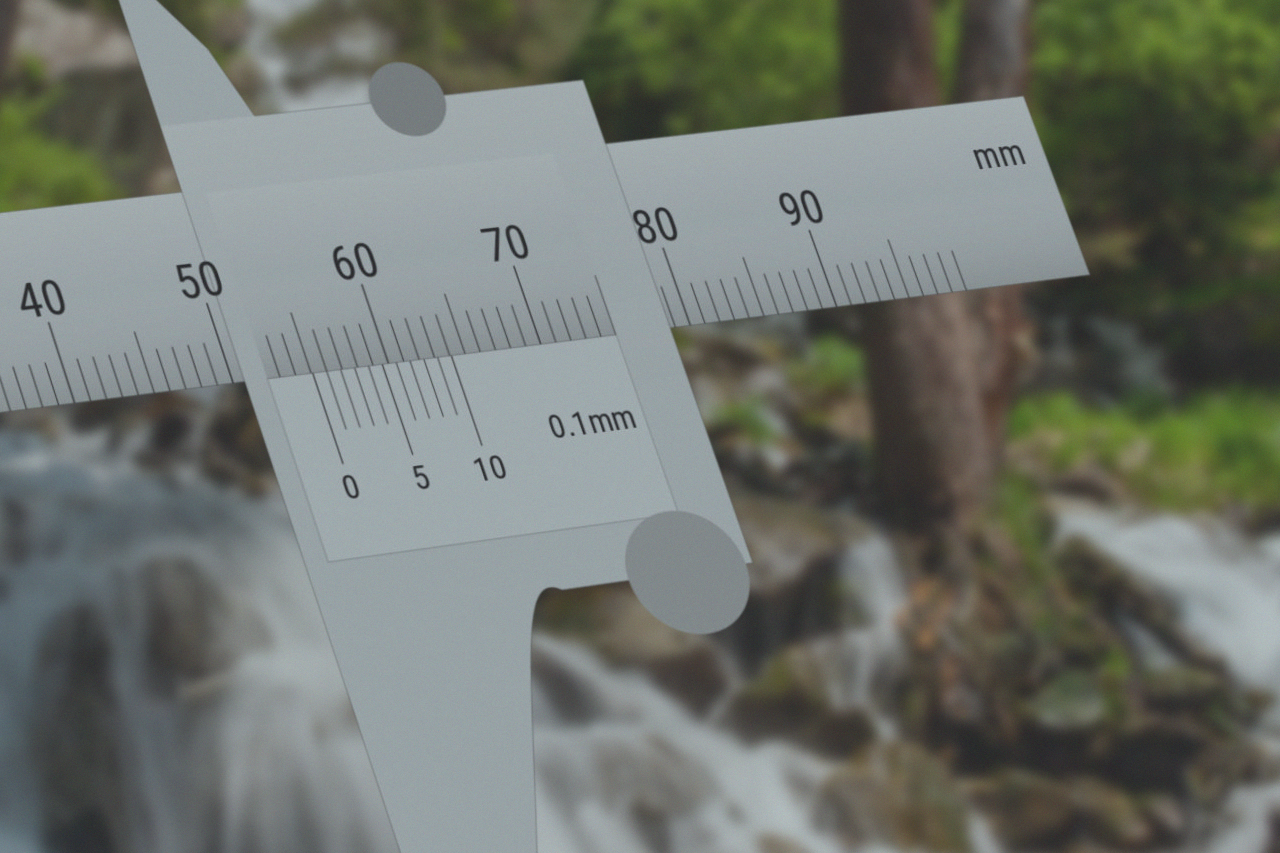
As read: mm 55.1
